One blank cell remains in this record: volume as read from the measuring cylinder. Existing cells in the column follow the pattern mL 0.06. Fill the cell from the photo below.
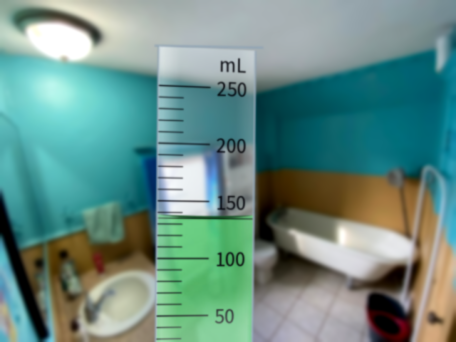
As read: mL 135
